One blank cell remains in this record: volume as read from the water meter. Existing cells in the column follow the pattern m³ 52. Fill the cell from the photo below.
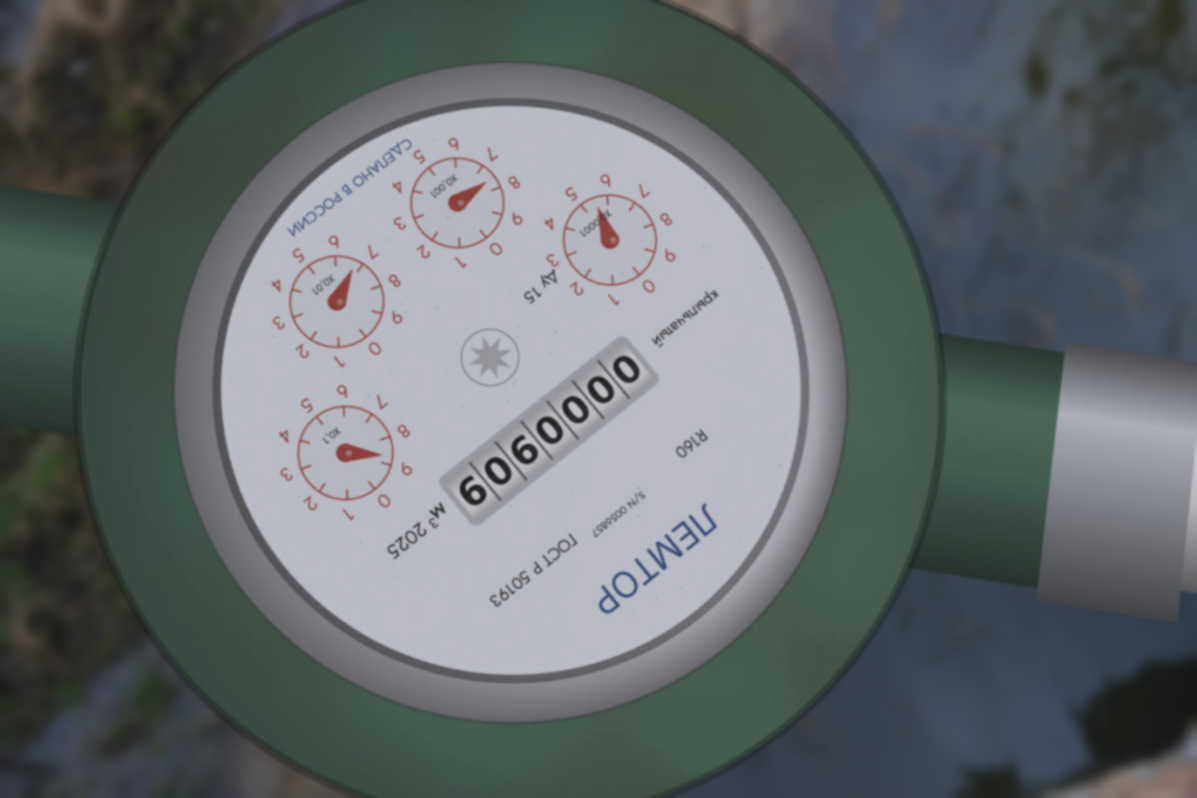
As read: m³ 909.8675
